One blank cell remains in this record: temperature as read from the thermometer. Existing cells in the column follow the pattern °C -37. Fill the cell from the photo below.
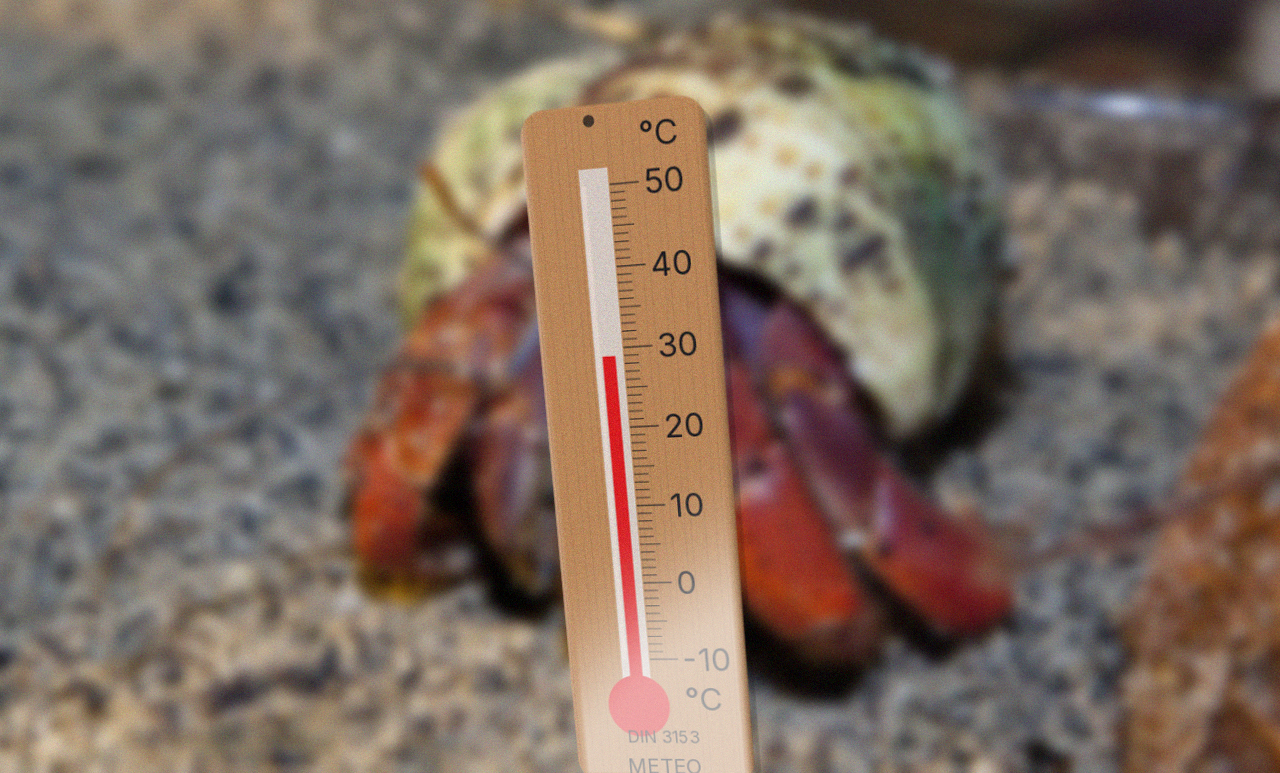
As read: °C 29
